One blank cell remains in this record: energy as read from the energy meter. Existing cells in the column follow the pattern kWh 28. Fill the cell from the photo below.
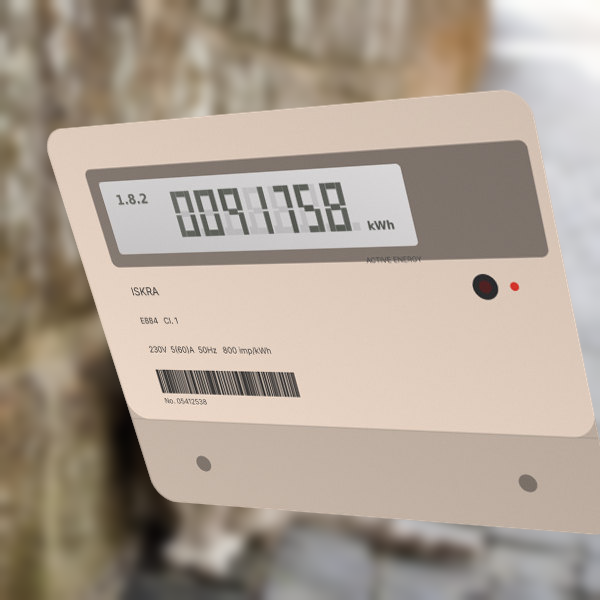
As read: kWh 91758
